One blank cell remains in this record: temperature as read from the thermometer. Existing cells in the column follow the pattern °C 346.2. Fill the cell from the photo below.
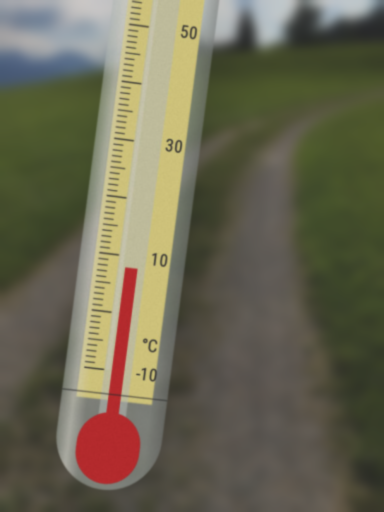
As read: °C 8
